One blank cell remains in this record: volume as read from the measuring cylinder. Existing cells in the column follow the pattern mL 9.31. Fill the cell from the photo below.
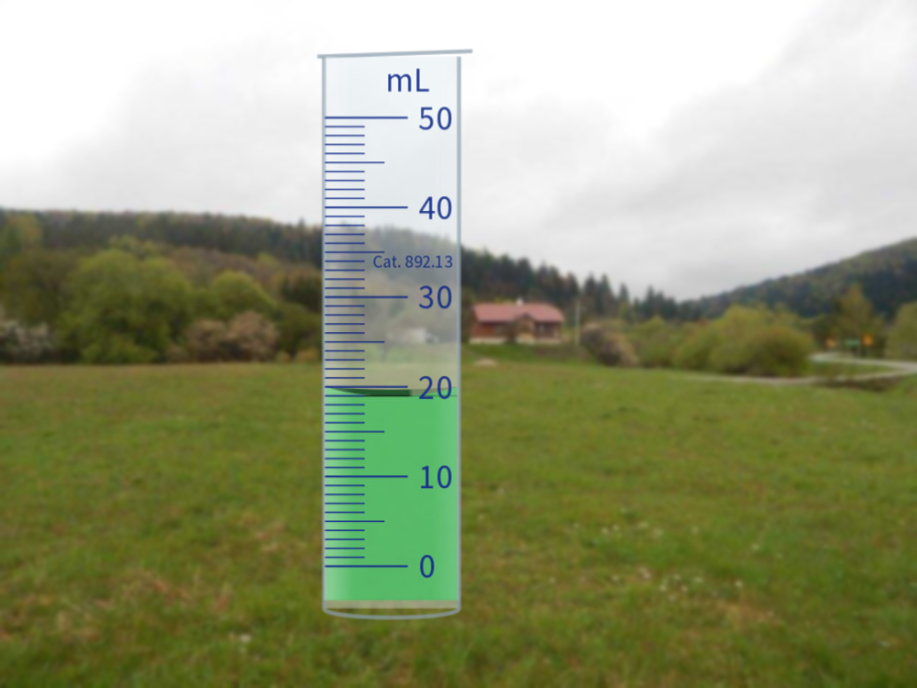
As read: mL 19
